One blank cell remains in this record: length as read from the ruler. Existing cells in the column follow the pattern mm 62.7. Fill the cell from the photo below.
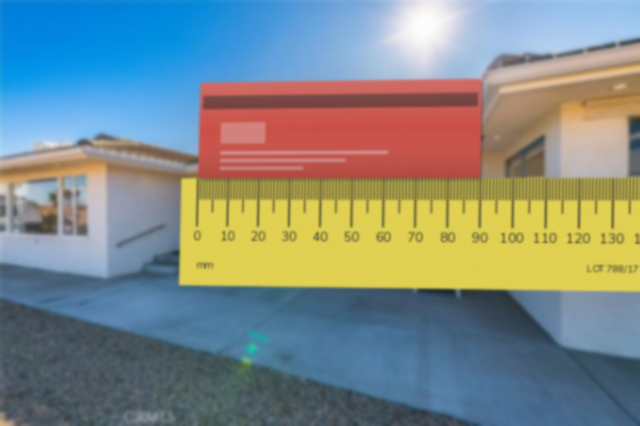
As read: mm 90
